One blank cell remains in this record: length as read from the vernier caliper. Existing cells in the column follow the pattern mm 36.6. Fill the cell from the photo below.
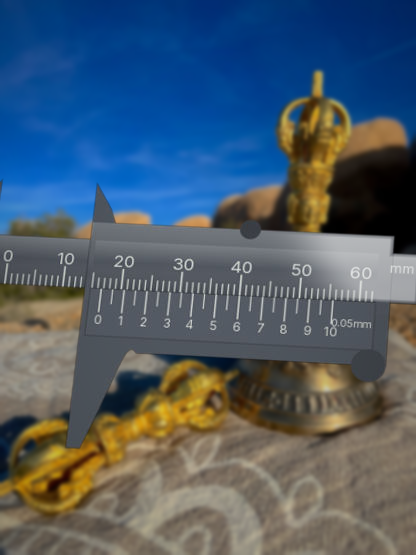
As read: mm 16.6
